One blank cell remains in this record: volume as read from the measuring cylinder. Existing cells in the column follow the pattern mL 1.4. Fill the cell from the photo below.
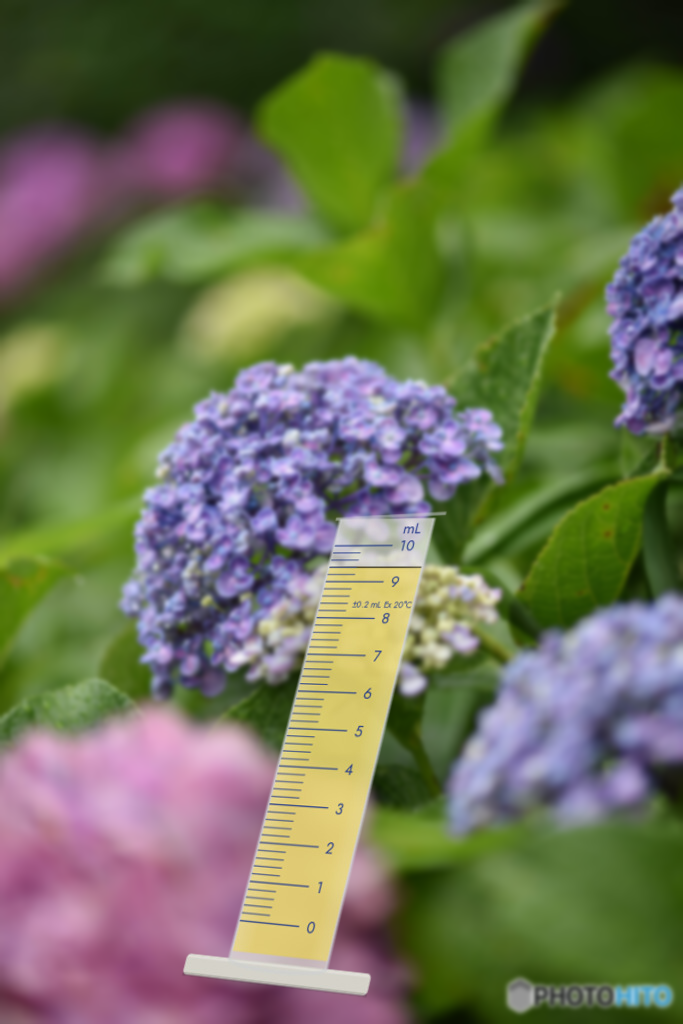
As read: mL 9.4
